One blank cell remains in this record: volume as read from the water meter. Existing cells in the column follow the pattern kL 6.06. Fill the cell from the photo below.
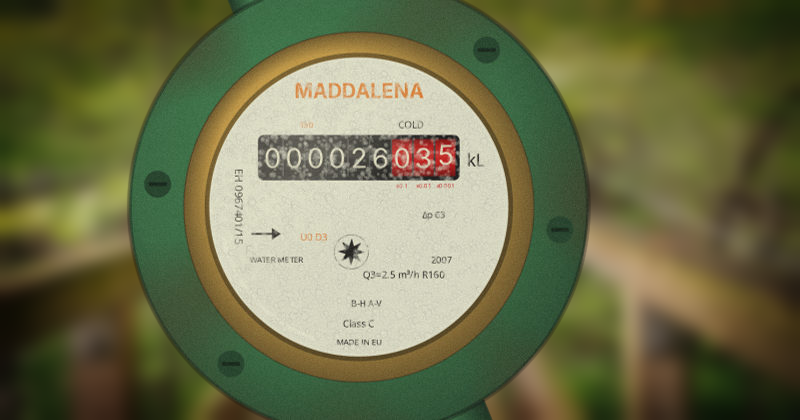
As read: kL 26.035
